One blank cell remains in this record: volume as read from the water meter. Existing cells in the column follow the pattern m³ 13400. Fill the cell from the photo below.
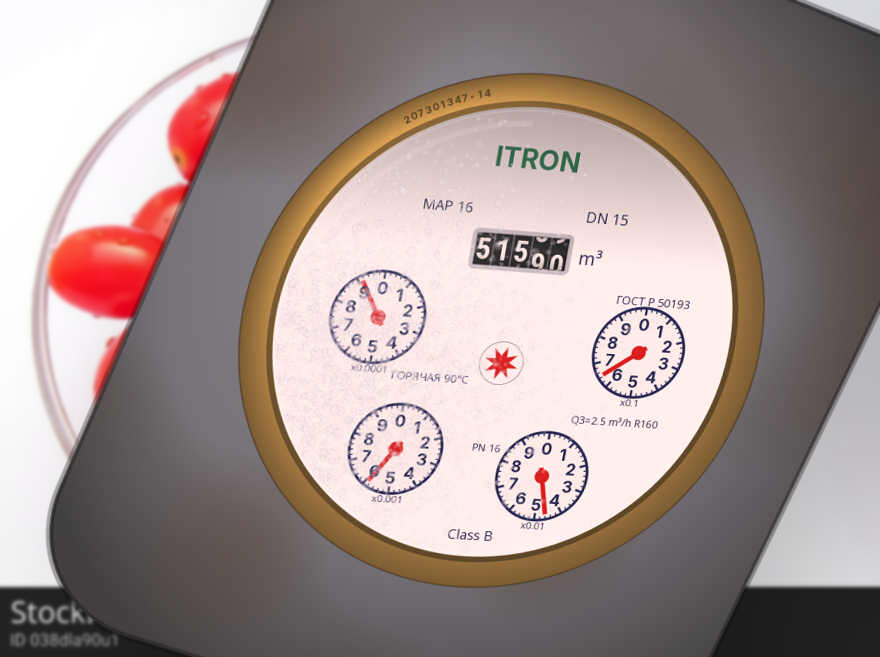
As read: m³ 51589.6459
